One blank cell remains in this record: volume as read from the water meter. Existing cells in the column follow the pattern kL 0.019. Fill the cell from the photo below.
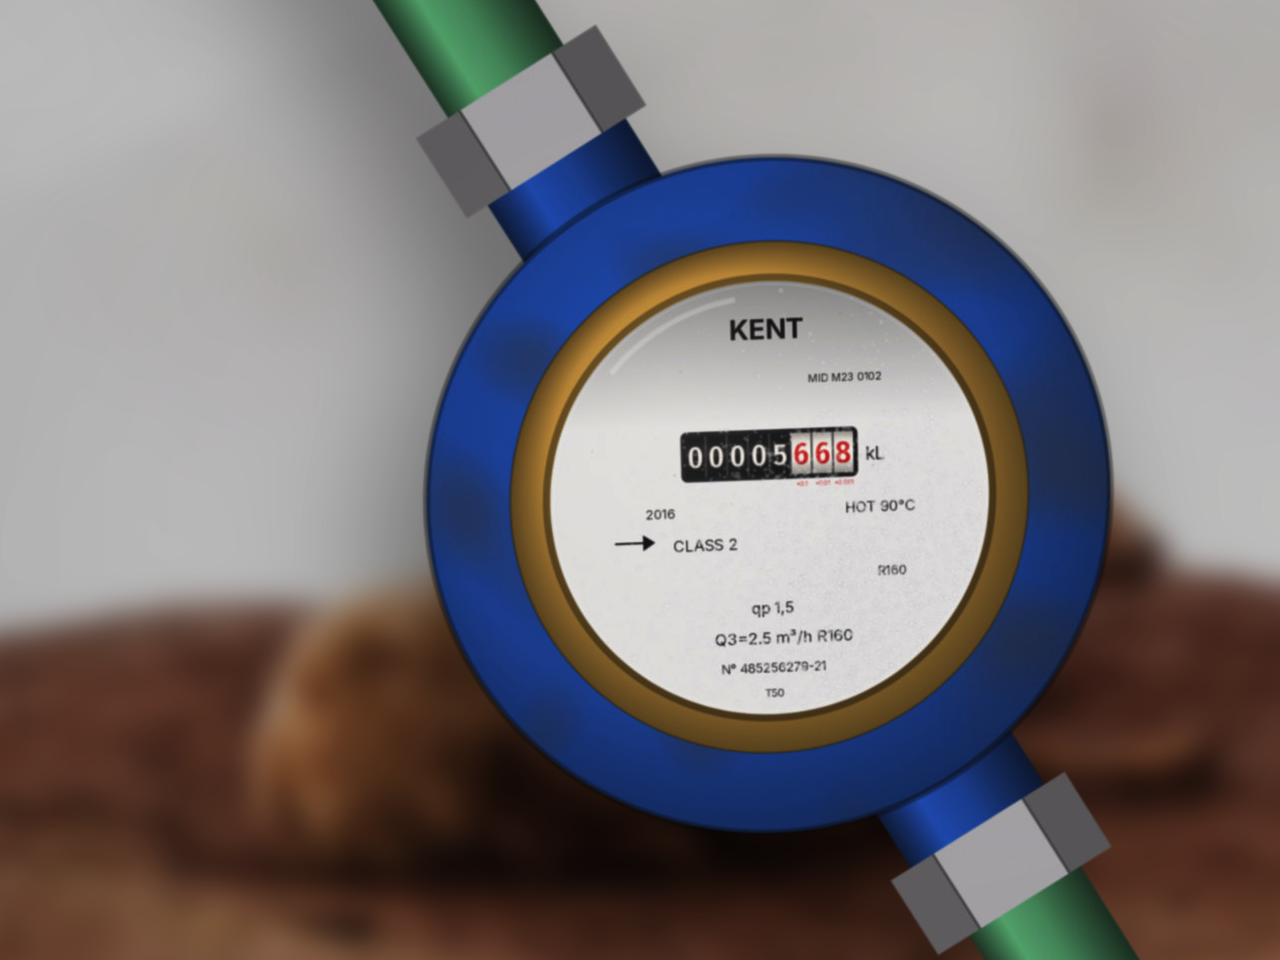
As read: kL 5.668
